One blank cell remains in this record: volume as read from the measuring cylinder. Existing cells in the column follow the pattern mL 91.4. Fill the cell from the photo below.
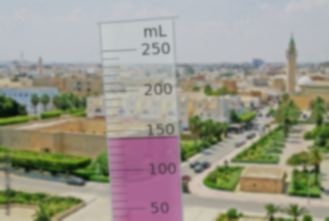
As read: mL 140
